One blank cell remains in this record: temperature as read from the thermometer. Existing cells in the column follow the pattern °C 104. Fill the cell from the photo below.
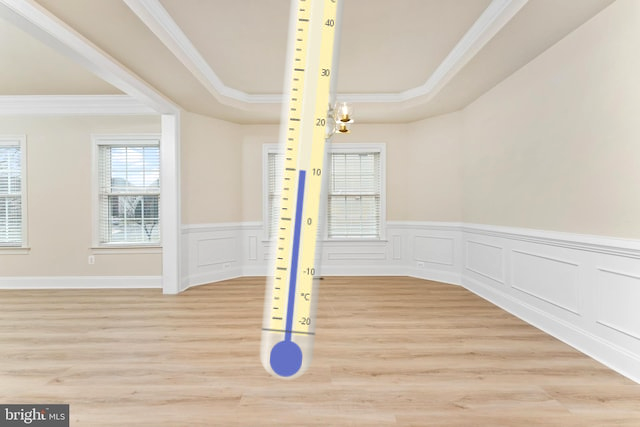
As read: °C 10
